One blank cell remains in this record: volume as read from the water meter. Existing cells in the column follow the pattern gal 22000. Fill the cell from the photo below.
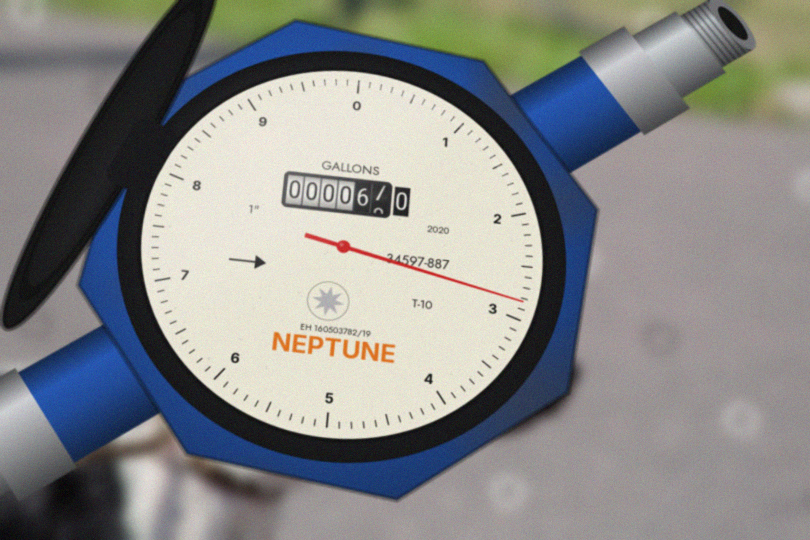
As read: gal 672.8
